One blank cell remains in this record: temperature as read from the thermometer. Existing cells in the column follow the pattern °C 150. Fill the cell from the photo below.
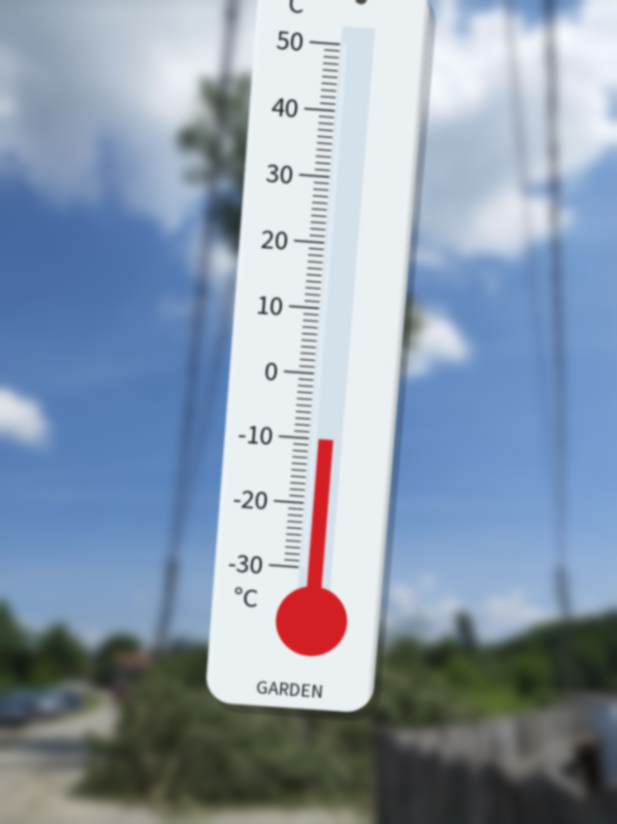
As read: °C -10
